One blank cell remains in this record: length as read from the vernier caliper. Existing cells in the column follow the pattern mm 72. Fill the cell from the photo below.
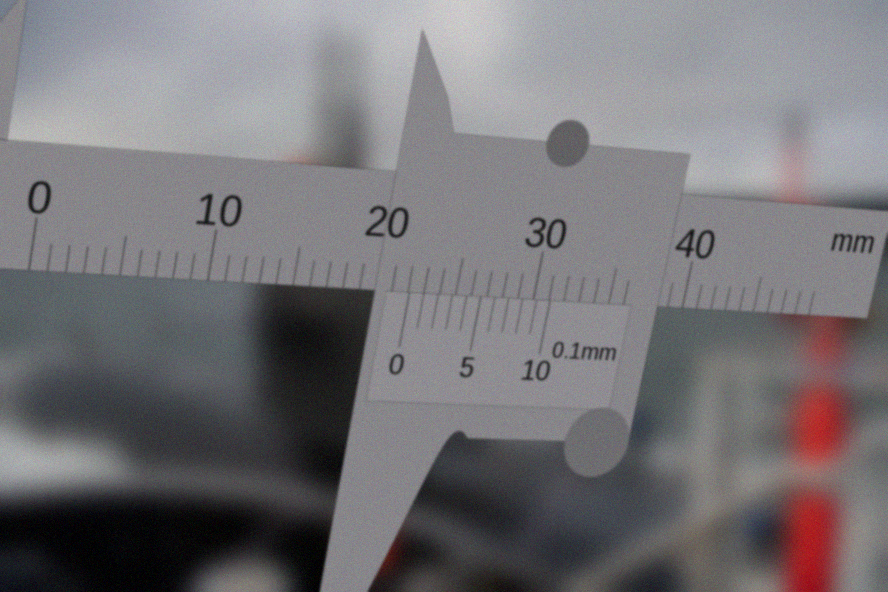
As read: mm 22.1
